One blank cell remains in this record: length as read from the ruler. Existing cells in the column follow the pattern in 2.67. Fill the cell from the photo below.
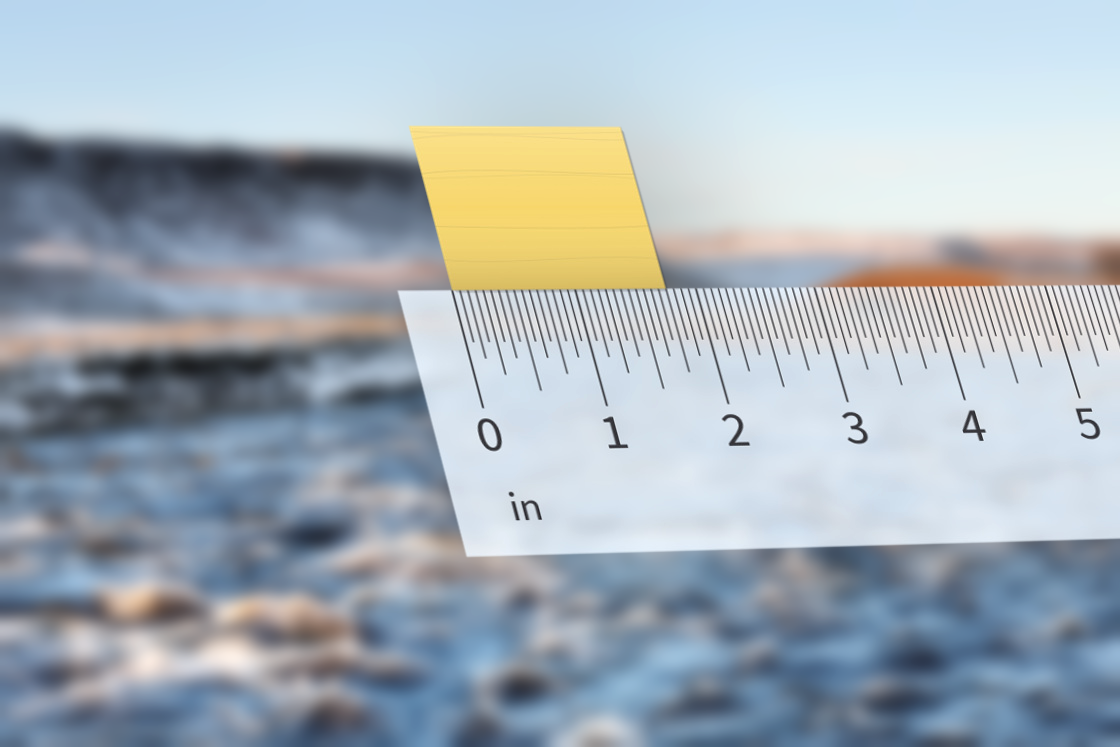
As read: in 1.75
